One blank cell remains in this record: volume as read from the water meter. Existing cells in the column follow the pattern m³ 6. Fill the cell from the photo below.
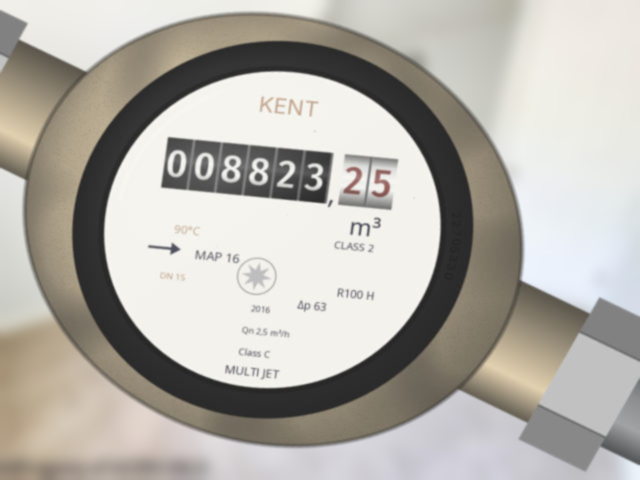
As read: m³ 8823.25
